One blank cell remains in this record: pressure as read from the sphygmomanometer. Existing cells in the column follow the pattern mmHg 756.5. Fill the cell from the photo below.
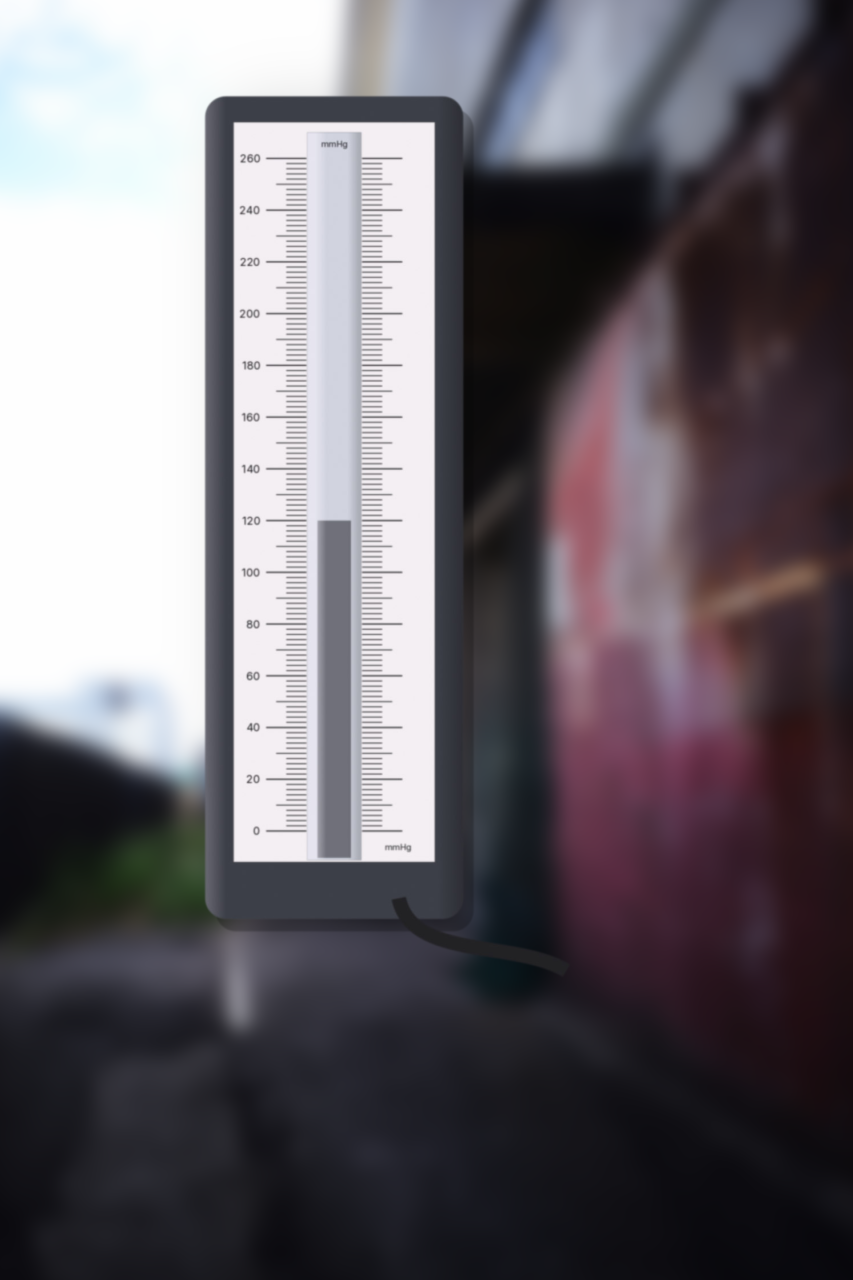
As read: mmHg 120
